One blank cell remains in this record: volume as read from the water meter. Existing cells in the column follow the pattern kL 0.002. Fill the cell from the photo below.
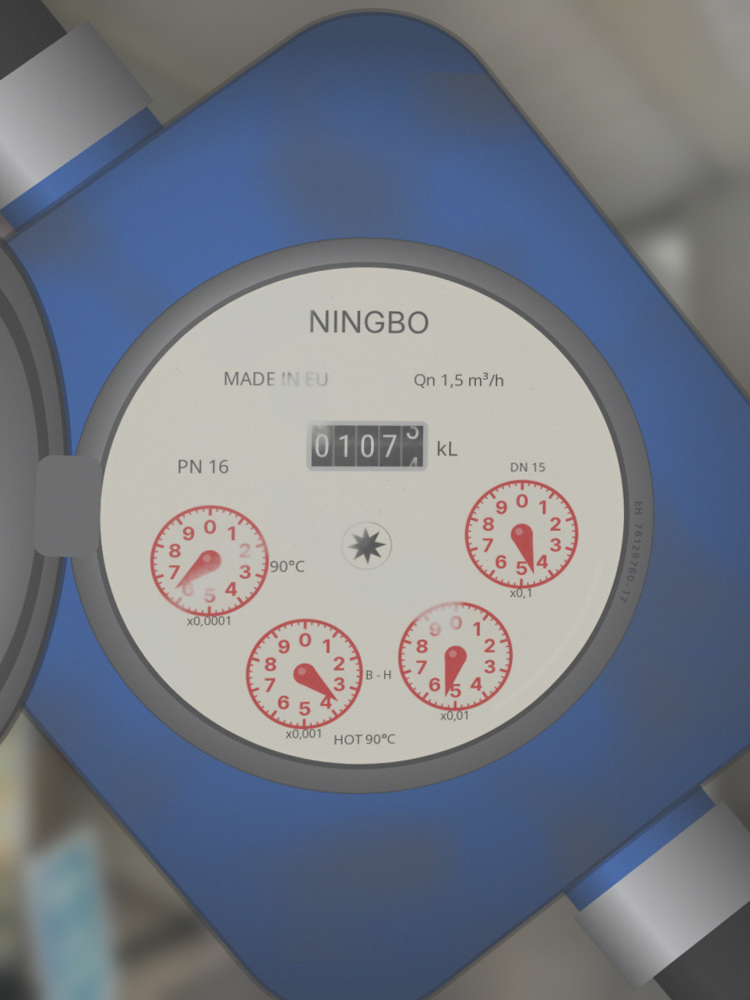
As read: kL 1073.4536
